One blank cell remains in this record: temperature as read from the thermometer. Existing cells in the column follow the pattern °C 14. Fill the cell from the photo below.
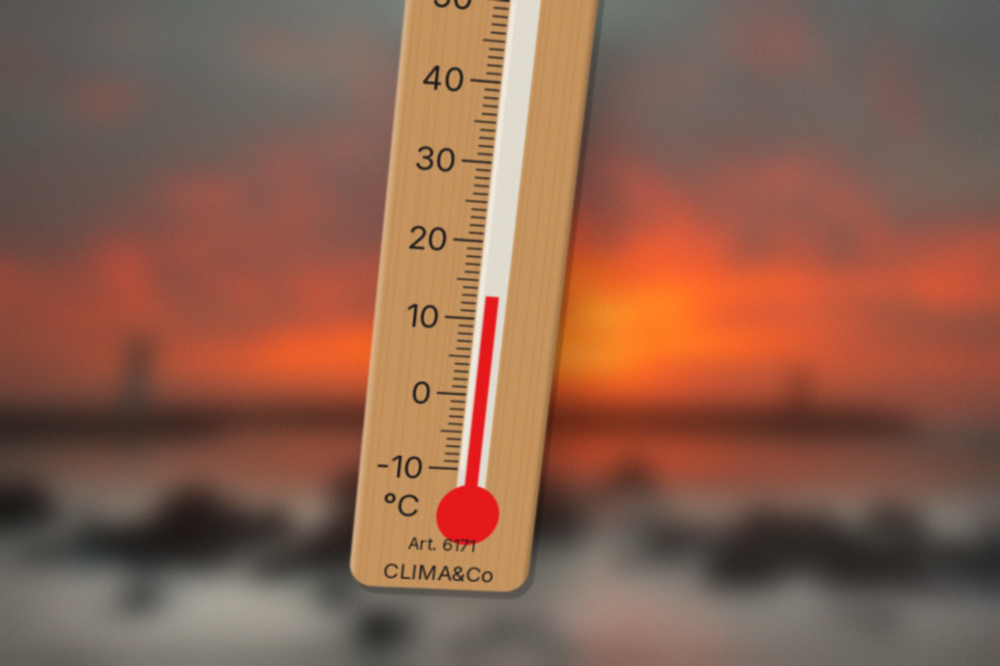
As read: °C 13
